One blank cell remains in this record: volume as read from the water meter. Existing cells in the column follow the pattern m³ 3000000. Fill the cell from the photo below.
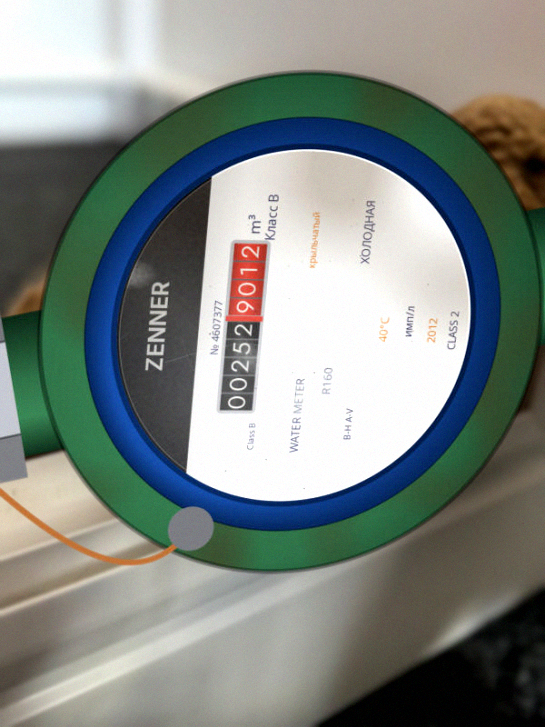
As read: m³ 252.9012
